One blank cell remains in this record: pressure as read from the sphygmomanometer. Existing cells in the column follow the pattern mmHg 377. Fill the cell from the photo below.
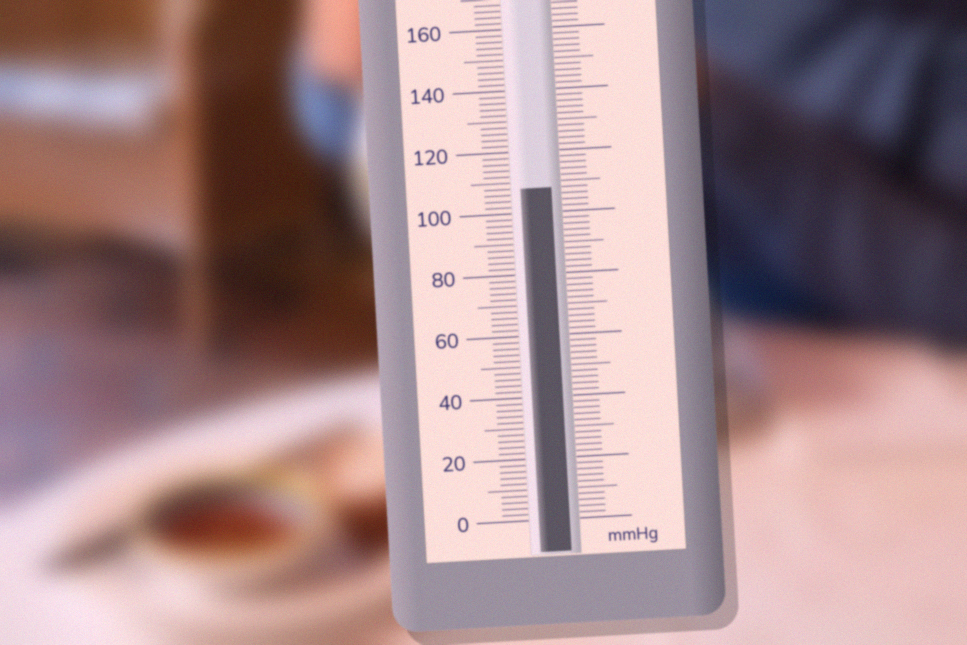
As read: mmHg 108
